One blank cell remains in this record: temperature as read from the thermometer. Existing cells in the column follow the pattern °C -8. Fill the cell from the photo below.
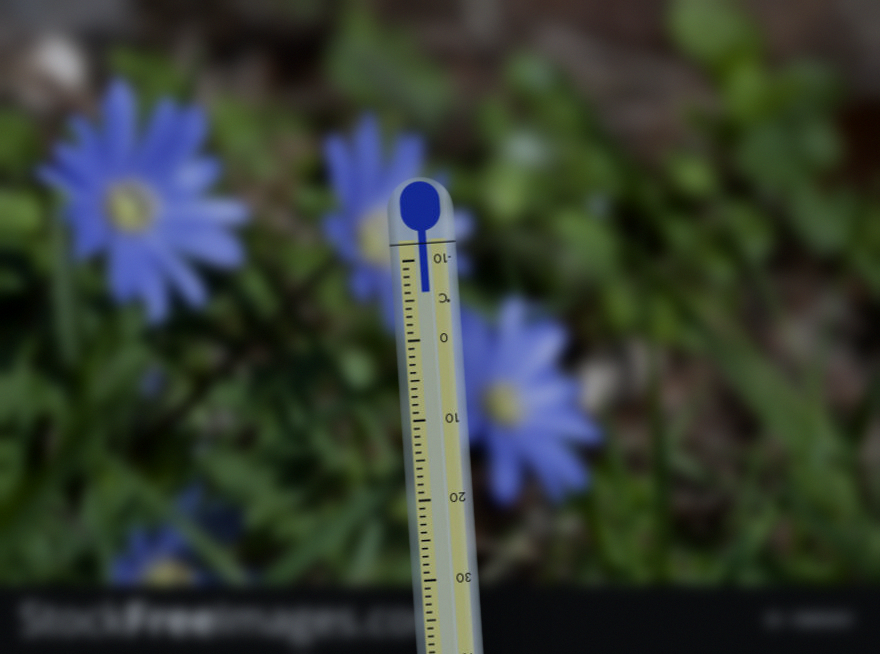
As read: °C -6
